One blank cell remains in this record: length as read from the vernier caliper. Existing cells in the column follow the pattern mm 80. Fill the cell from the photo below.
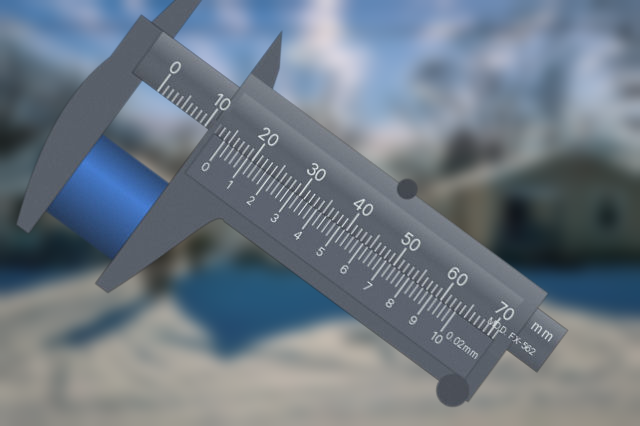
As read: mm 14.2
